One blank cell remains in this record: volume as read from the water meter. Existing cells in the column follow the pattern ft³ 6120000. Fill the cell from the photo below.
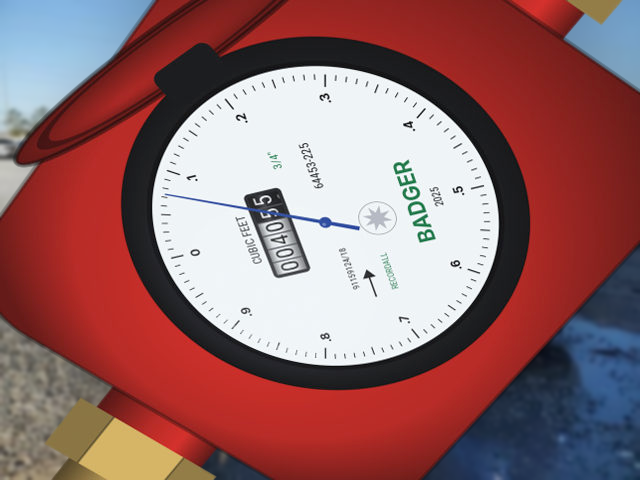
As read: ft³ 4055.07
